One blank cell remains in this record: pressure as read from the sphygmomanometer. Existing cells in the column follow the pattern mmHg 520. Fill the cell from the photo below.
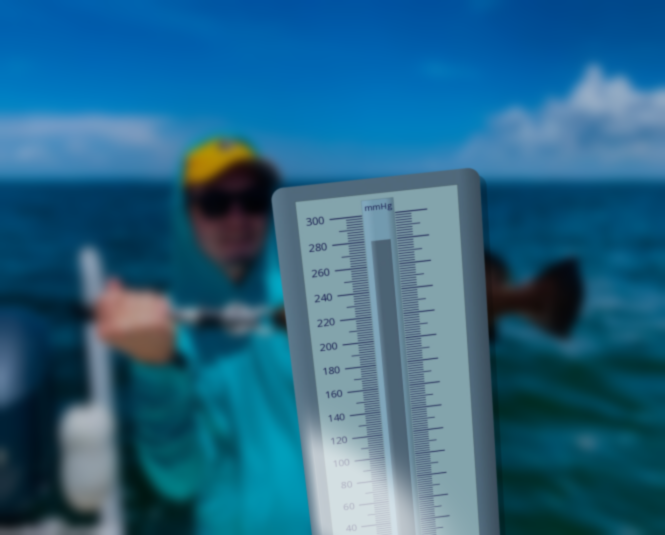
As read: mmHg 280
